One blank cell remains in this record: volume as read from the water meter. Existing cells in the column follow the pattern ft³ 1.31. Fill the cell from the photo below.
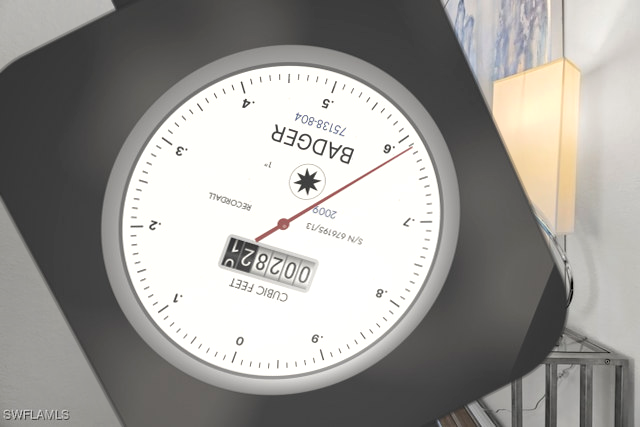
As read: ft³ 2820.61
